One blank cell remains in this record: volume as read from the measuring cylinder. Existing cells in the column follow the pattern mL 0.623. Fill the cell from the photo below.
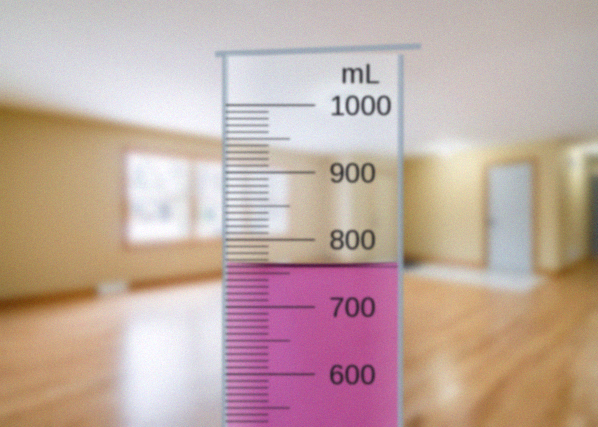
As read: mL 760
